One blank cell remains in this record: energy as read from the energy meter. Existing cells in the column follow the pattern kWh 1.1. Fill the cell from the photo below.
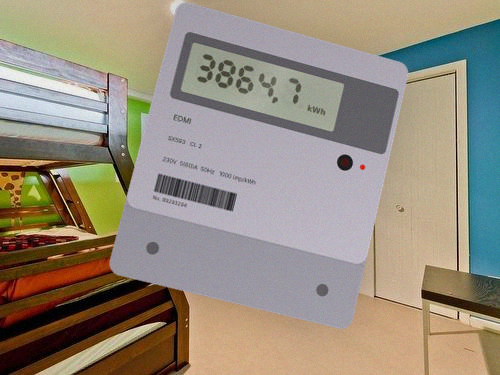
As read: kWh 3864.7
